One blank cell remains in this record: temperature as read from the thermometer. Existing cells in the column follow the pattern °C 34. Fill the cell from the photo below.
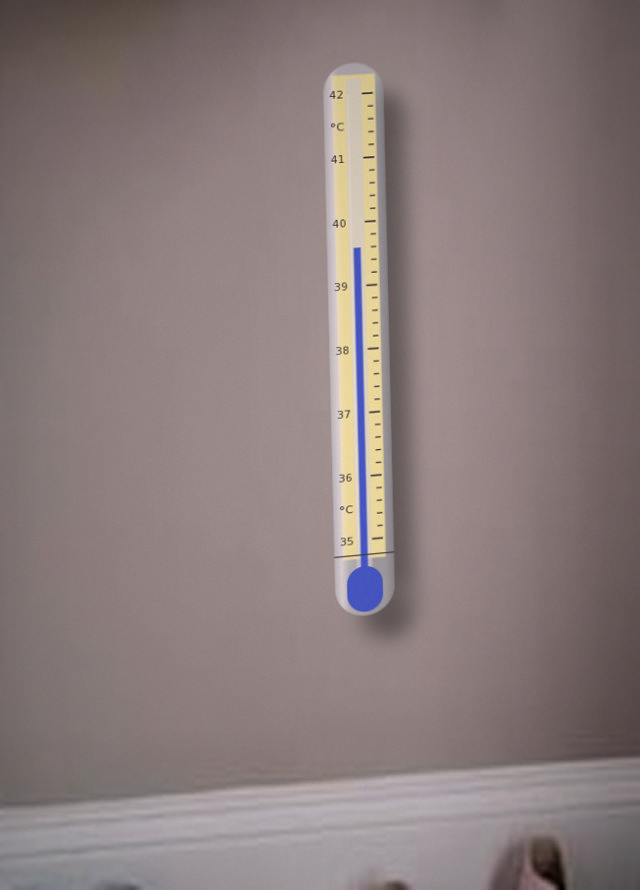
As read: °C 39.6
